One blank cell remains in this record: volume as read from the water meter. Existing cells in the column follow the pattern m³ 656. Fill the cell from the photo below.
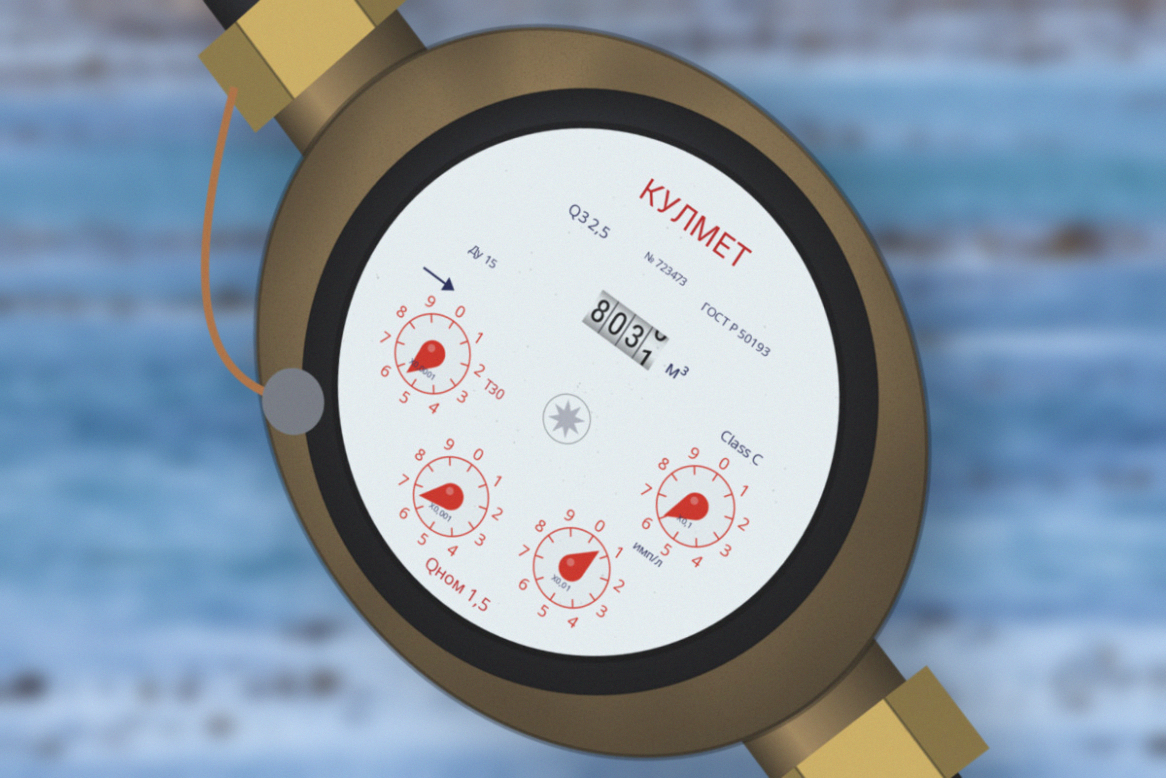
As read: m³ 8030.6065
